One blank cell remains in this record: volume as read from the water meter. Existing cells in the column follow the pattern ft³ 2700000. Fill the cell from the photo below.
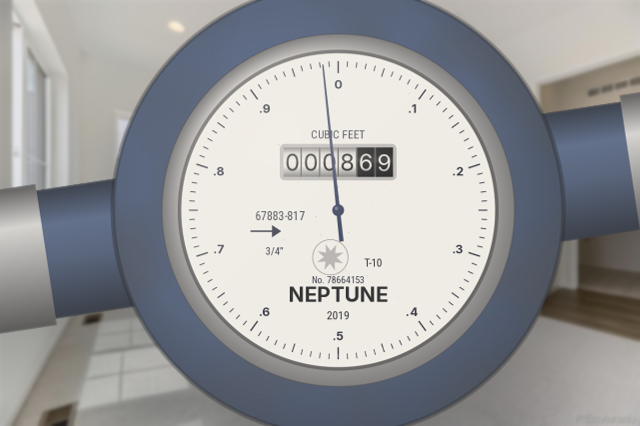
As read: ft³ 868.98
